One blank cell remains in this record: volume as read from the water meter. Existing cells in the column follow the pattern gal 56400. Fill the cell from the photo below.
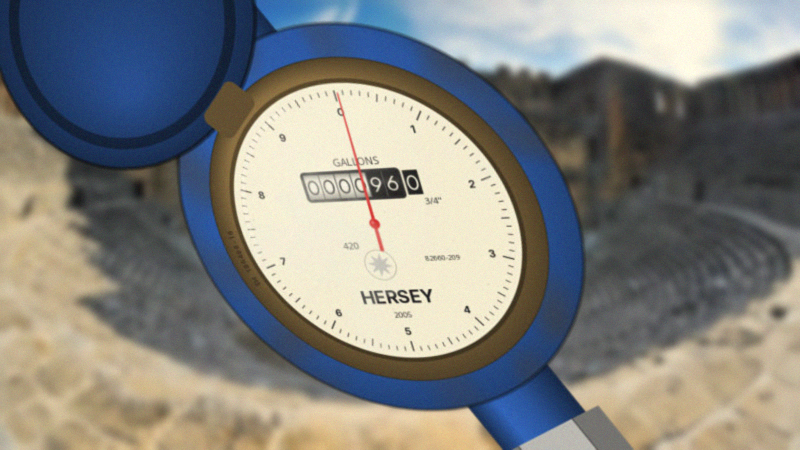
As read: gal 960.0
